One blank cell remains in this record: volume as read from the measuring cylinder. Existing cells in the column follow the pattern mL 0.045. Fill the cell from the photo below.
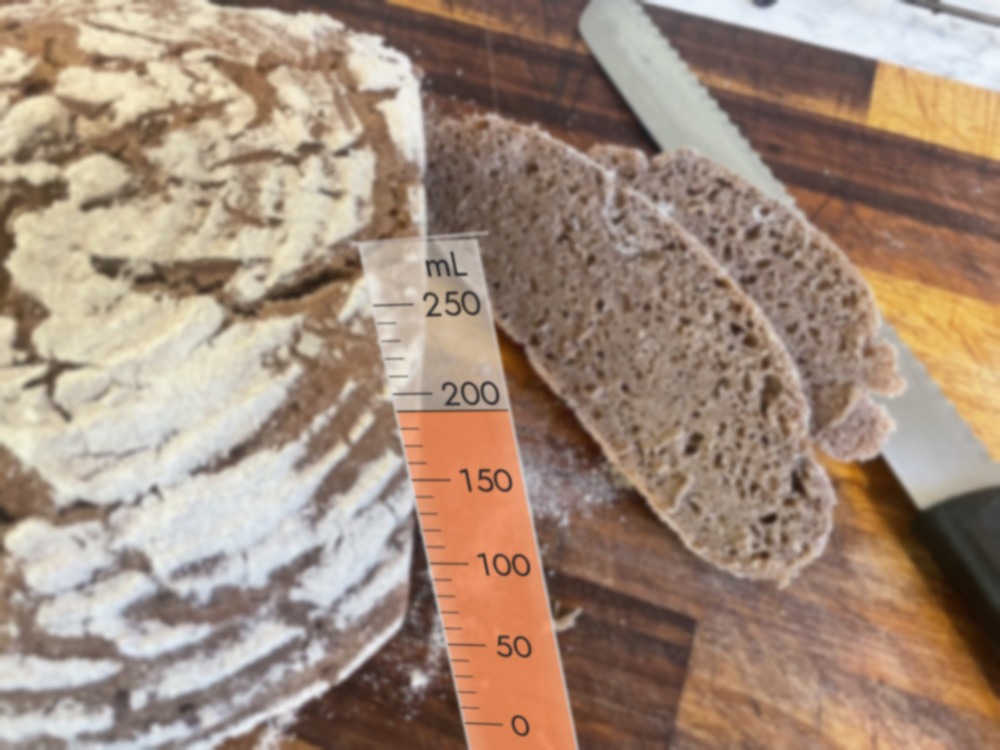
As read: mL 190
